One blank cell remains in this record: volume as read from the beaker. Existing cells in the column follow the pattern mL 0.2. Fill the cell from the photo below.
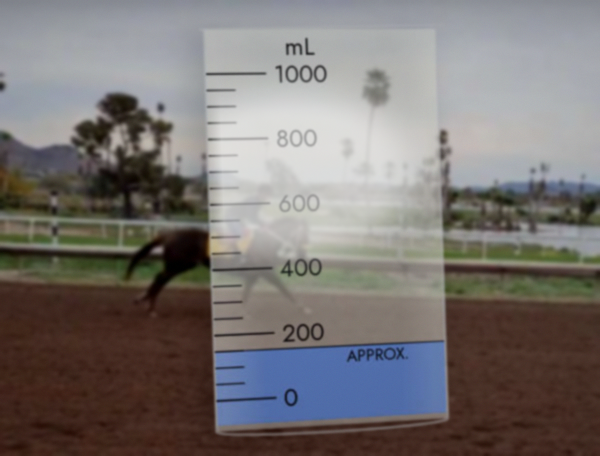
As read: mL 150
